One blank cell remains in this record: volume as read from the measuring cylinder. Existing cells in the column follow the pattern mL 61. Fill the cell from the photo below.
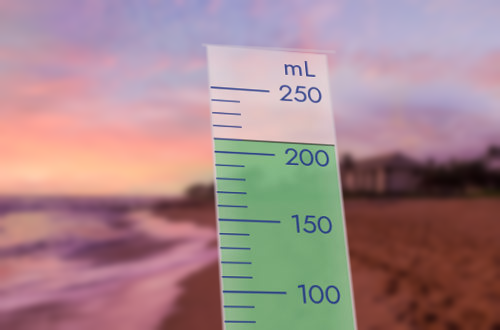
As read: mL 210
